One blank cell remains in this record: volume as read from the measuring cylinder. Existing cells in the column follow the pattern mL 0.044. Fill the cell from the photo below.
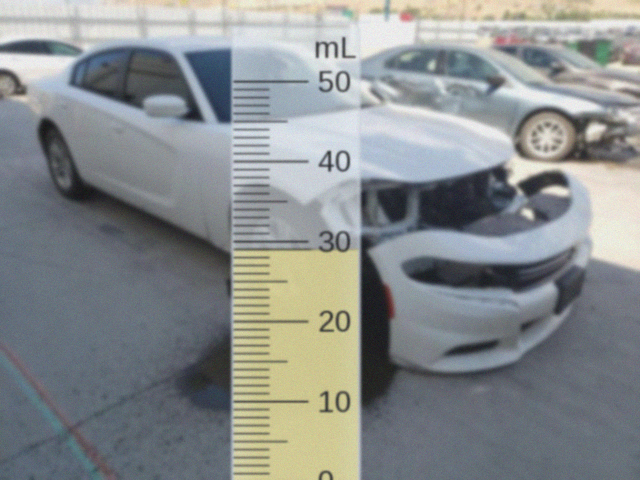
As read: mL 29
